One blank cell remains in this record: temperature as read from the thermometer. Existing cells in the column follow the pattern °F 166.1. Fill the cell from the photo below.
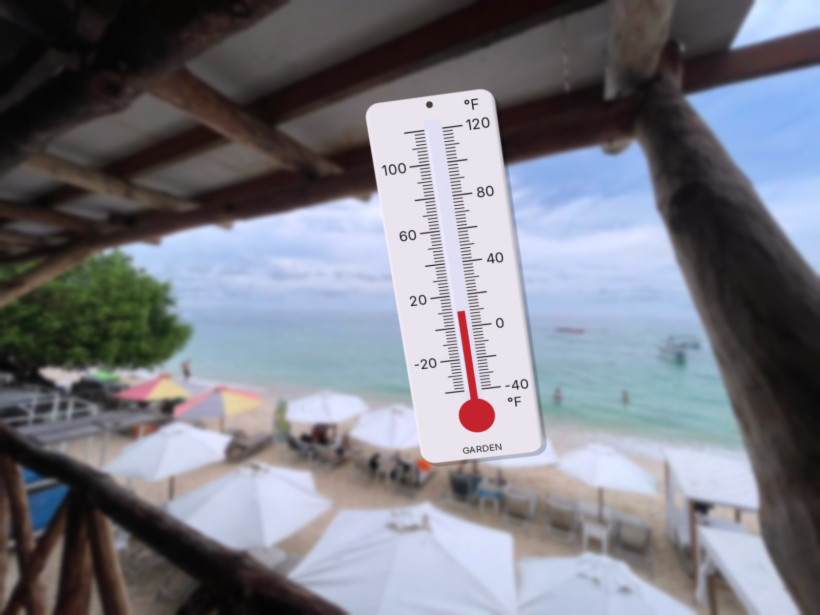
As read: °F 10
